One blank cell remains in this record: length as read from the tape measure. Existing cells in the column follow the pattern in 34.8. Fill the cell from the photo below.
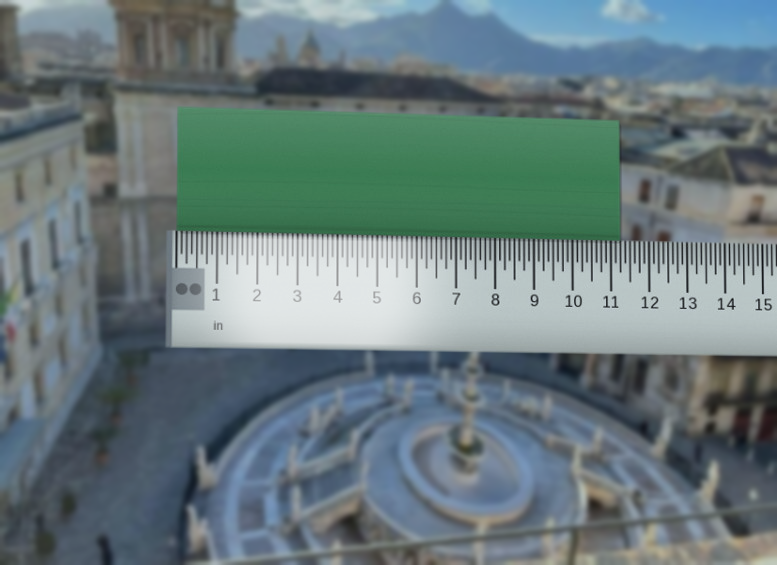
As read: in 11.25
